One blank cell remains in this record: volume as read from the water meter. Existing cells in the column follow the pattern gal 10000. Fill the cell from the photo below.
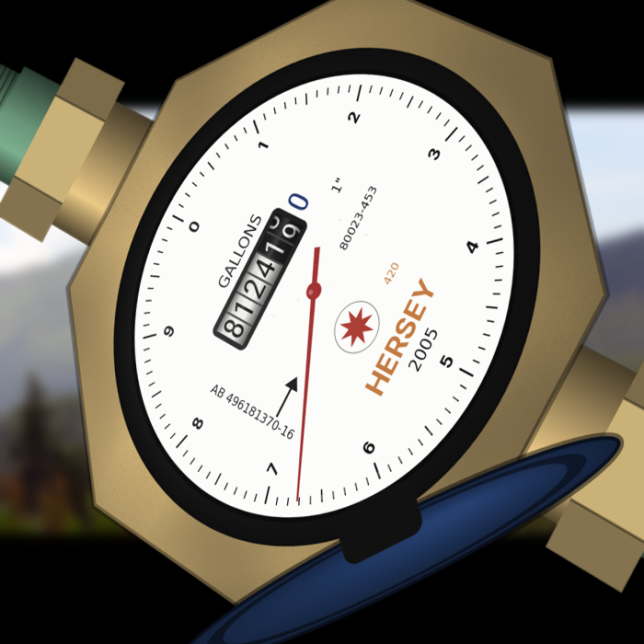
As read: gal 8124186.7
